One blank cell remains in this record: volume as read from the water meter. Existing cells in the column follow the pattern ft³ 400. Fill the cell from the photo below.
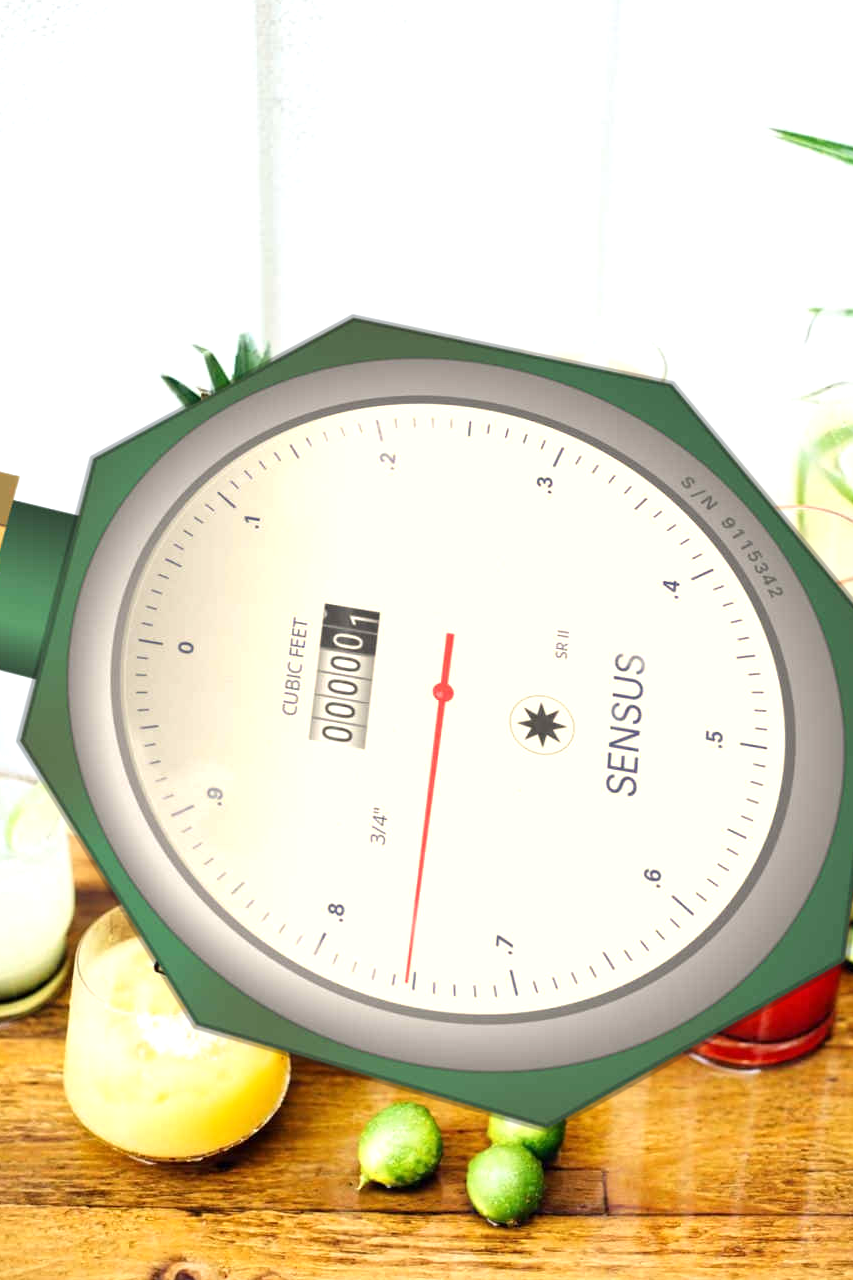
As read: ft³ 0.75
